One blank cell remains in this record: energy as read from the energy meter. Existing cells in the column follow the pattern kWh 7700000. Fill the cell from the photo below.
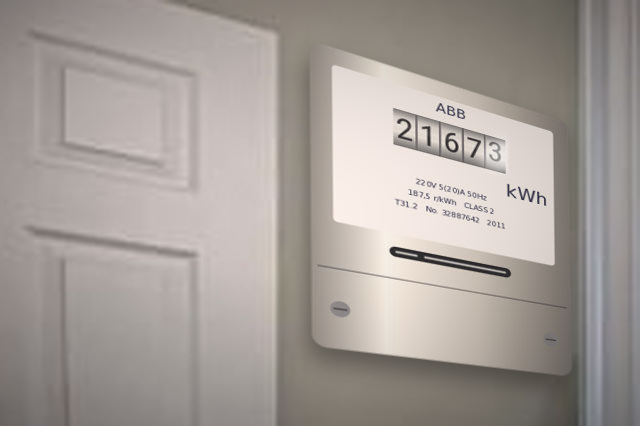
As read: kWh 21673
